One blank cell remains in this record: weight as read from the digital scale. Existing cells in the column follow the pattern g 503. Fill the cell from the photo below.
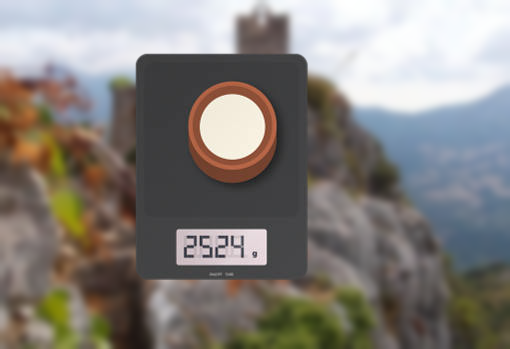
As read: g 2524
